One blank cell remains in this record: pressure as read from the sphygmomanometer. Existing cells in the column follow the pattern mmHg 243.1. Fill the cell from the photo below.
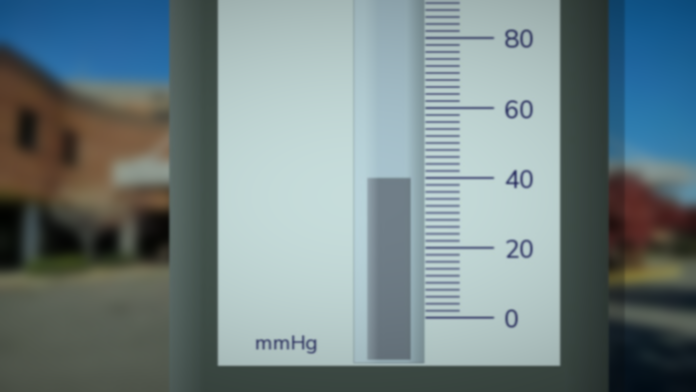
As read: mmHg 40
